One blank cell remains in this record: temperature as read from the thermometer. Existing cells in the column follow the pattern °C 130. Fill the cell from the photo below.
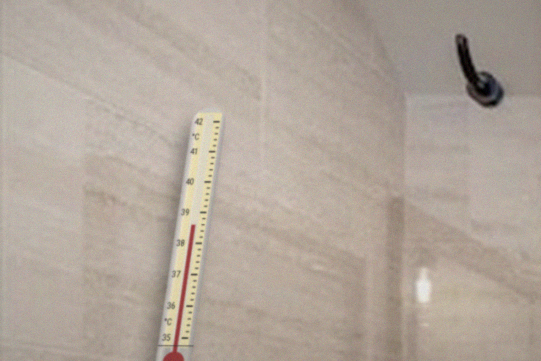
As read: °C 38.6
